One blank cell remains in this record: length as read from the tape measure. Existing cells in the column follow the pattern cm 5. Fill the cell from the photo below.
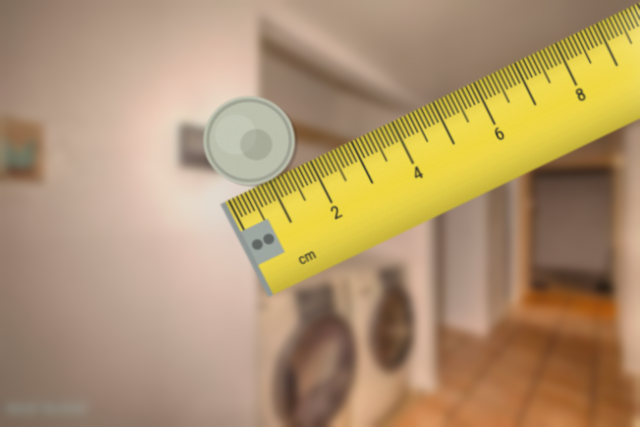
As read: cm 2
